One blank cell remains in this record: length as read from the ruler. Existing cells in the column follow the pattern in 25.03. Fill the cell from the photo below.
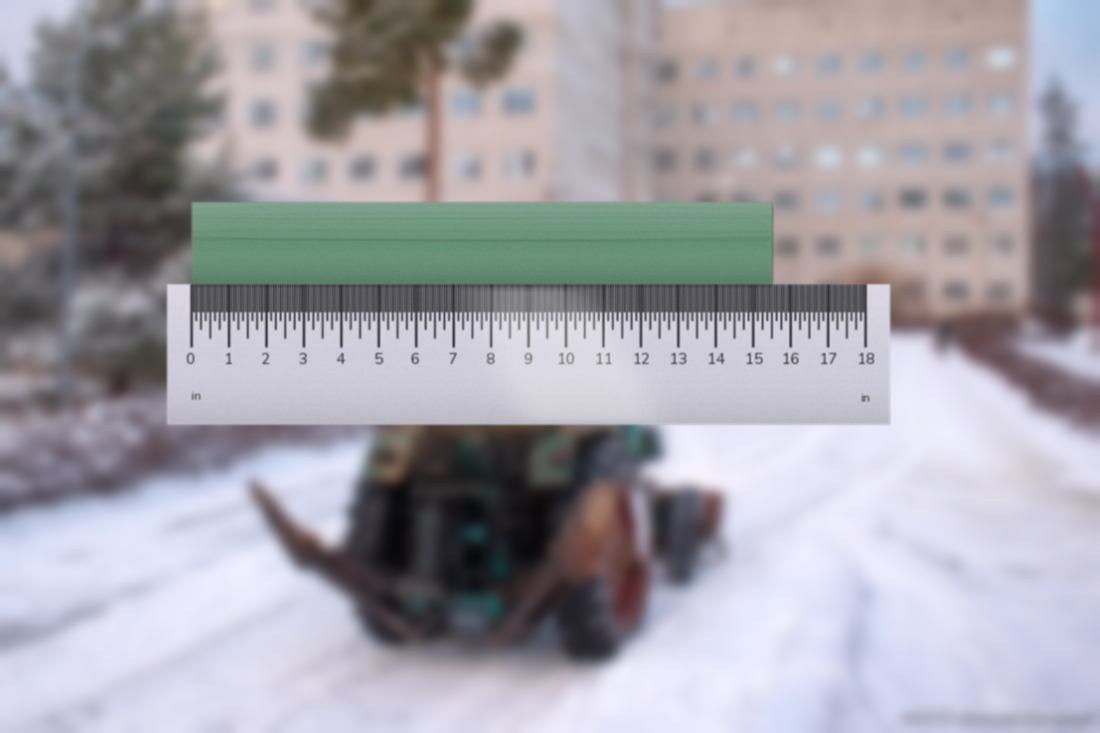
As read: in 15.5
